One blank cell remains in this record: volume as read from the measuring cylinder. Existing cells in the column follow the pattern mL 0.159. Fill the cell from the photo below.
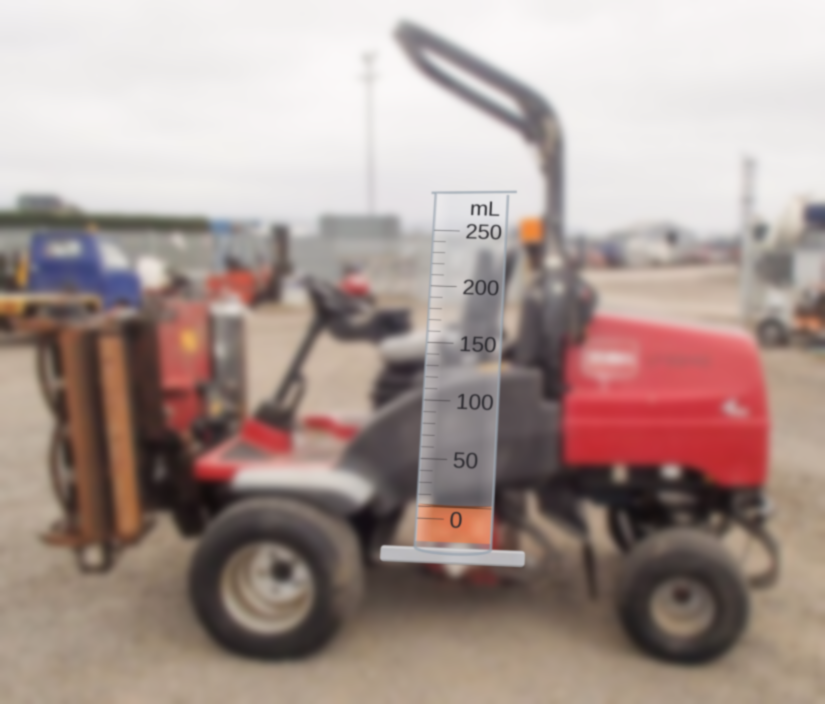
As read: mL 10
